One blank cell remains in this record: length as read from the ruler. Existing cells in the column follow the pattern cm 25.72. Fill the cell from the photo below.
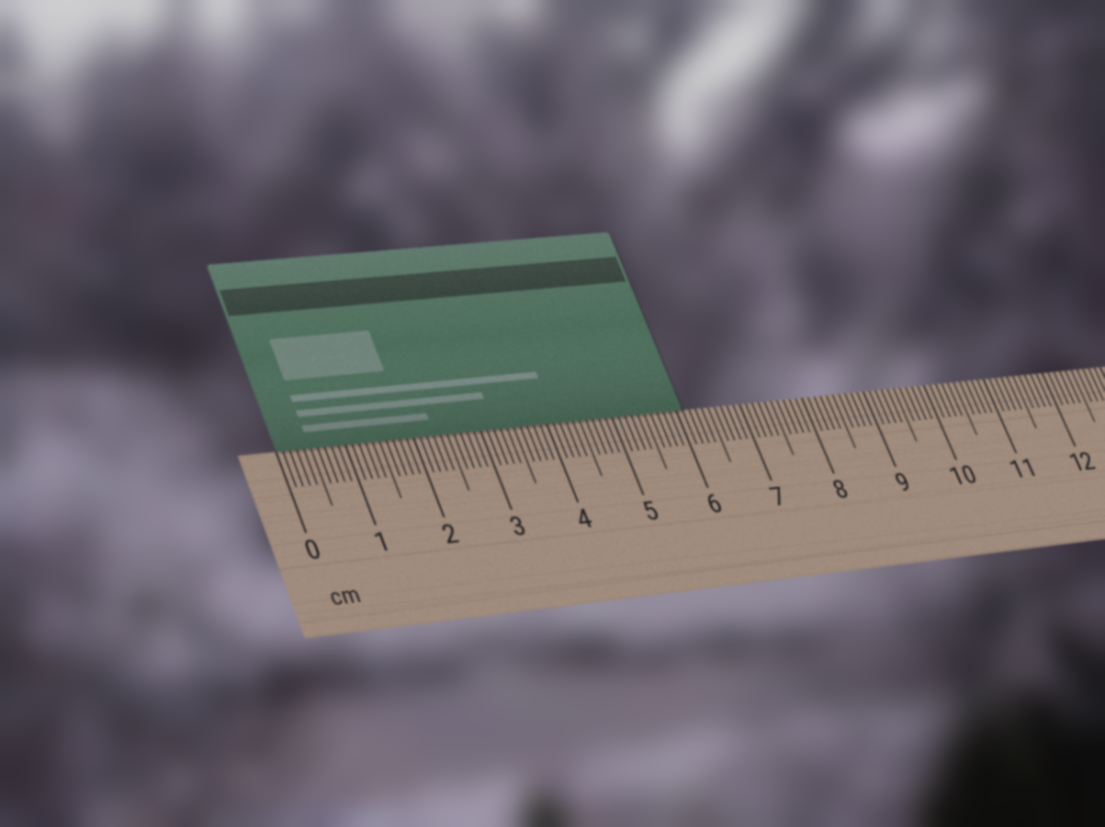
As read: cm 6.1
